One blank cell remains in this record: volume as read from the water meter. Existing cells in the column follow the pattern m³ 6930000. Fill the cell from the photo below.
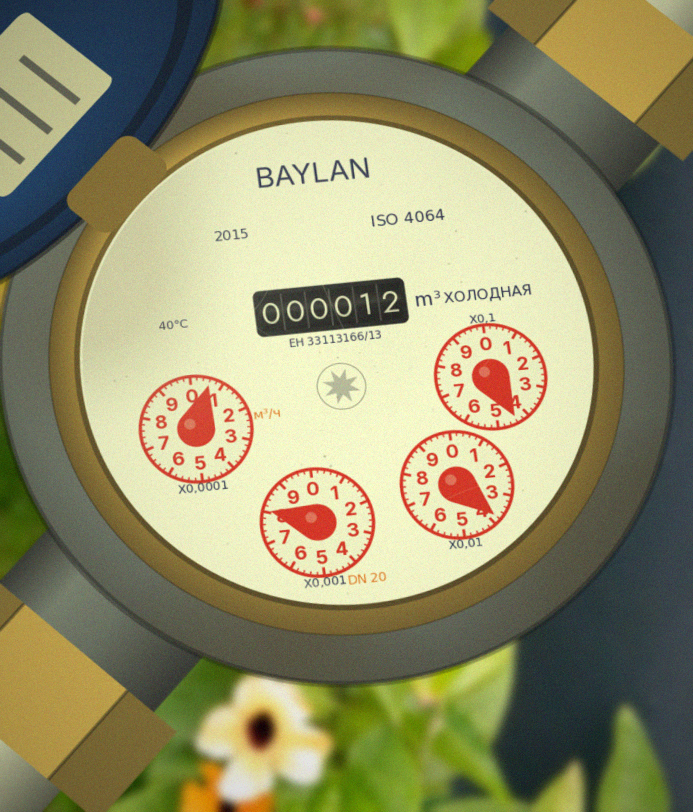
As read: m³ 12.4380
